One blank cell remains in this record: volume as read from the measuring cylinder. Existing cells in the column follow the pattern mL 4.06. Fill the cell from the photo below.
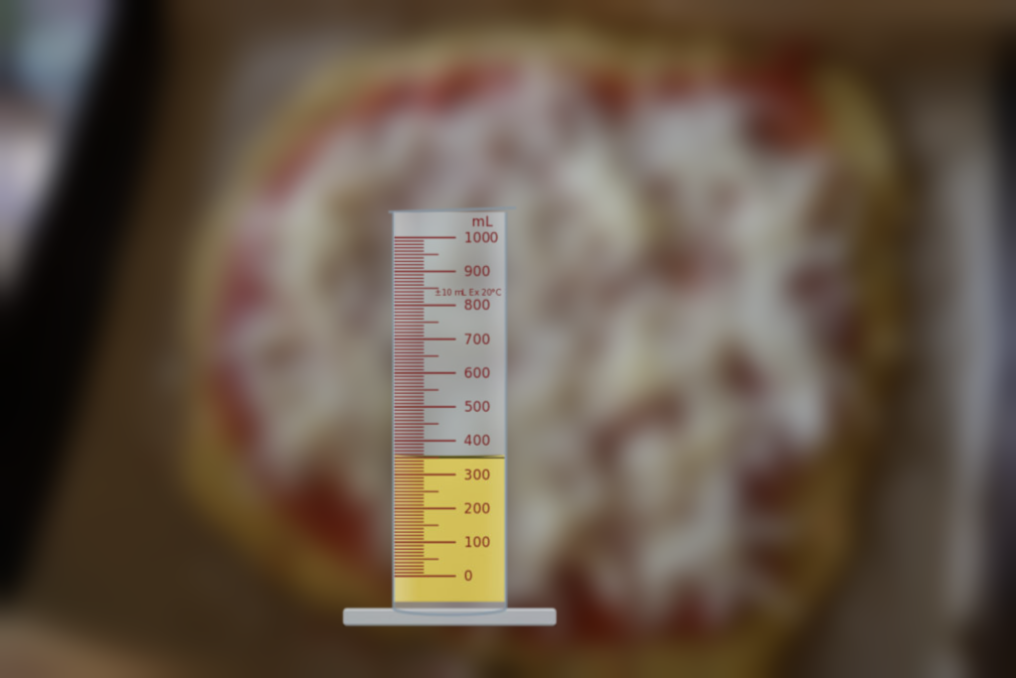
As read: mL 350
